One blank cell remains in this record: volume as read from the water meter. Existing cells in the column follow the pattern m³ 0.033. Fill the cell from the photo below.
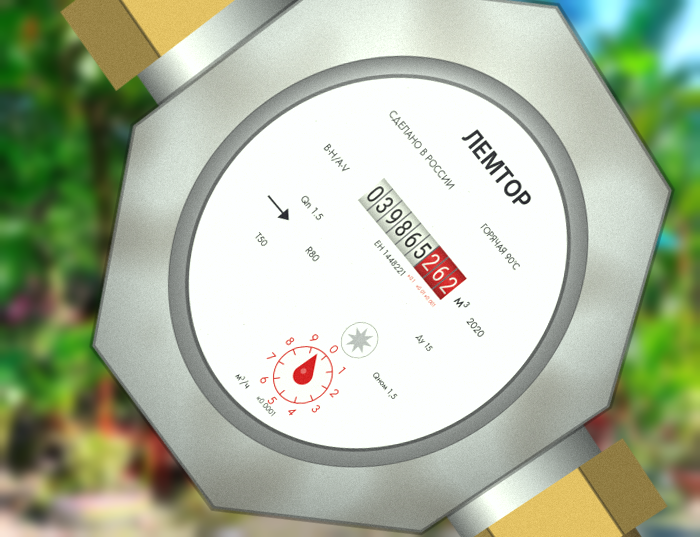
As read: m³ 39865.2619
